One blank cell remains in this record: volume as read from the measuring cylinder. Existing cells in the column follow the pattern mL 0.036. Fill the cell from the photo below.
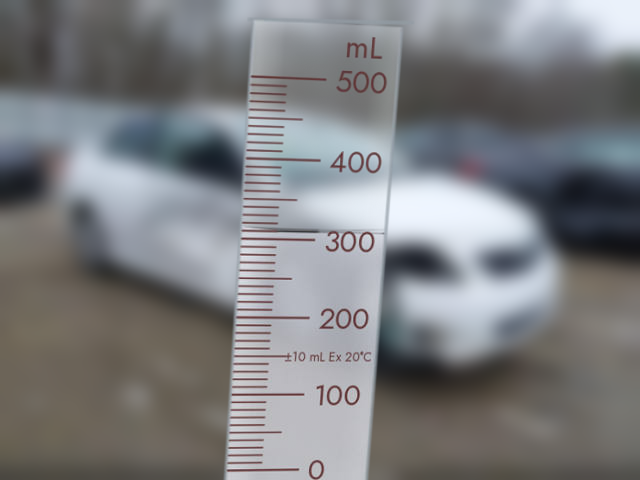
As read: mL 310
